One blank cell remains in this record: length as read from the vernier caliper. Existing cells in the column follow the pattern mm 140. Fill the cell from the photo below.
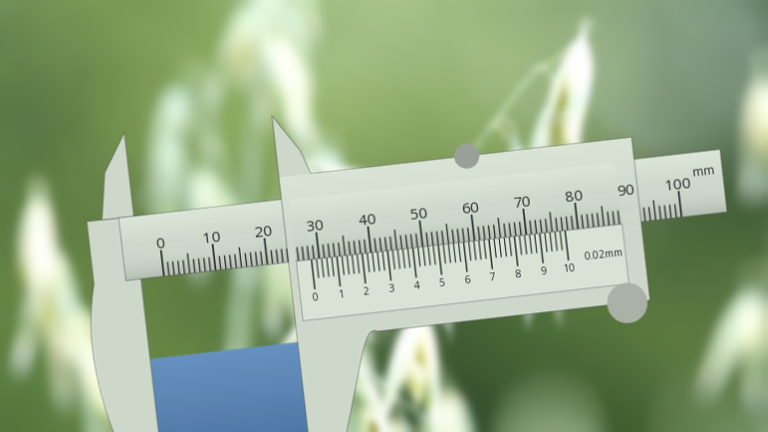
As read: mm 28.5
